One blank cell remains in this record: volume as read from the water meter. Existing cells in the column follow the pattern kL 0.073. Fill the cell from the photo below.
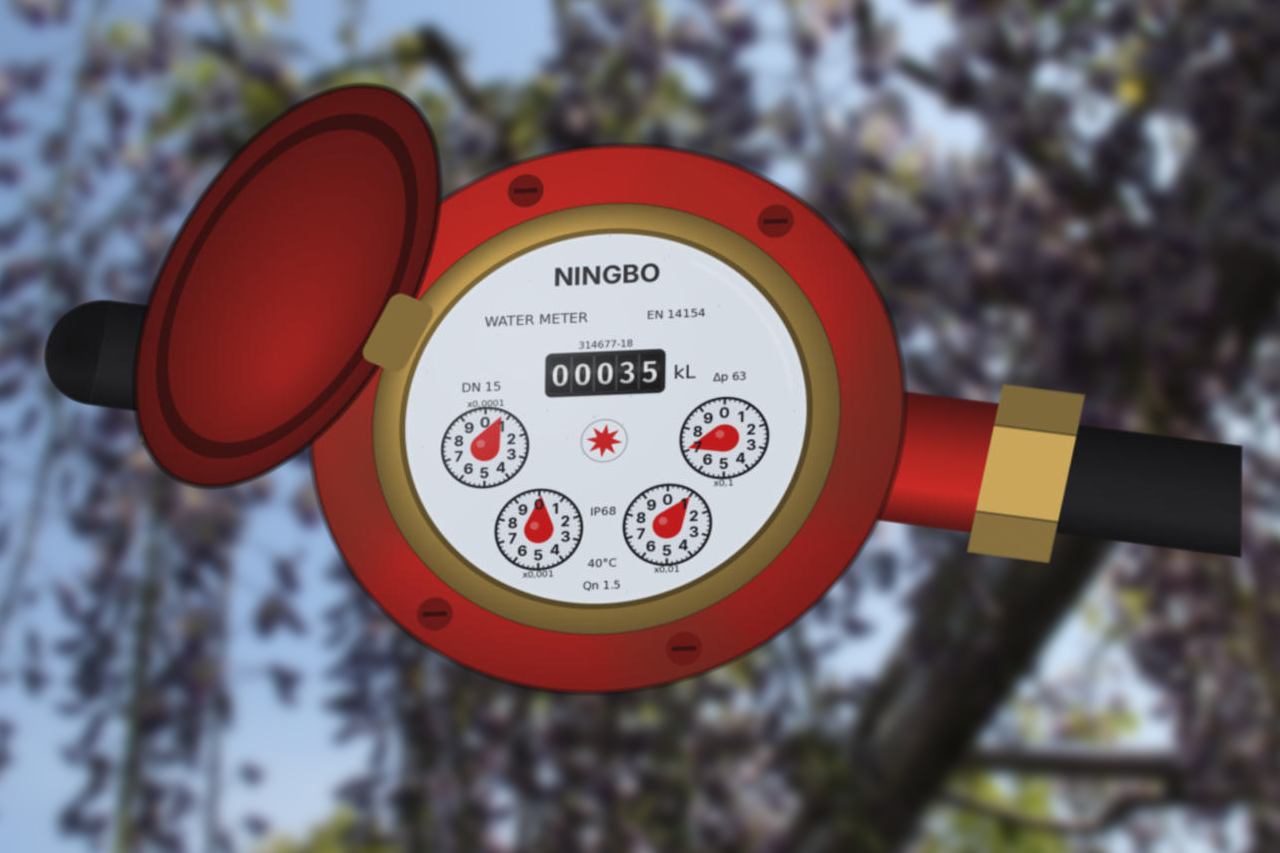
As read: kL 35.7100
